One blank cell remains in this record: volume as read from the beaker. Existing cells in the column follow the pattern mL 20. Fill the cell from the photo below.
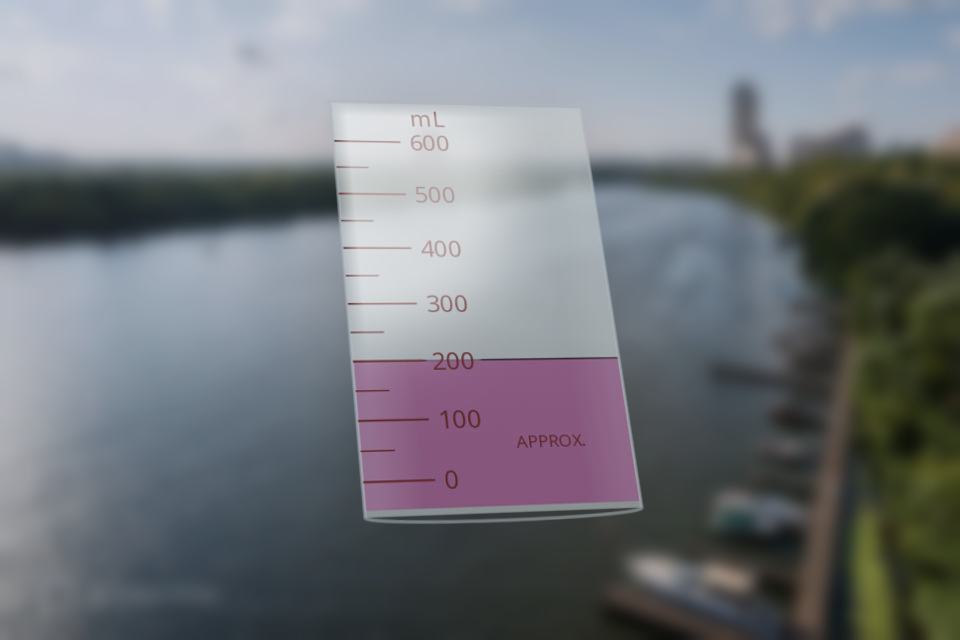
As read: mL 200
